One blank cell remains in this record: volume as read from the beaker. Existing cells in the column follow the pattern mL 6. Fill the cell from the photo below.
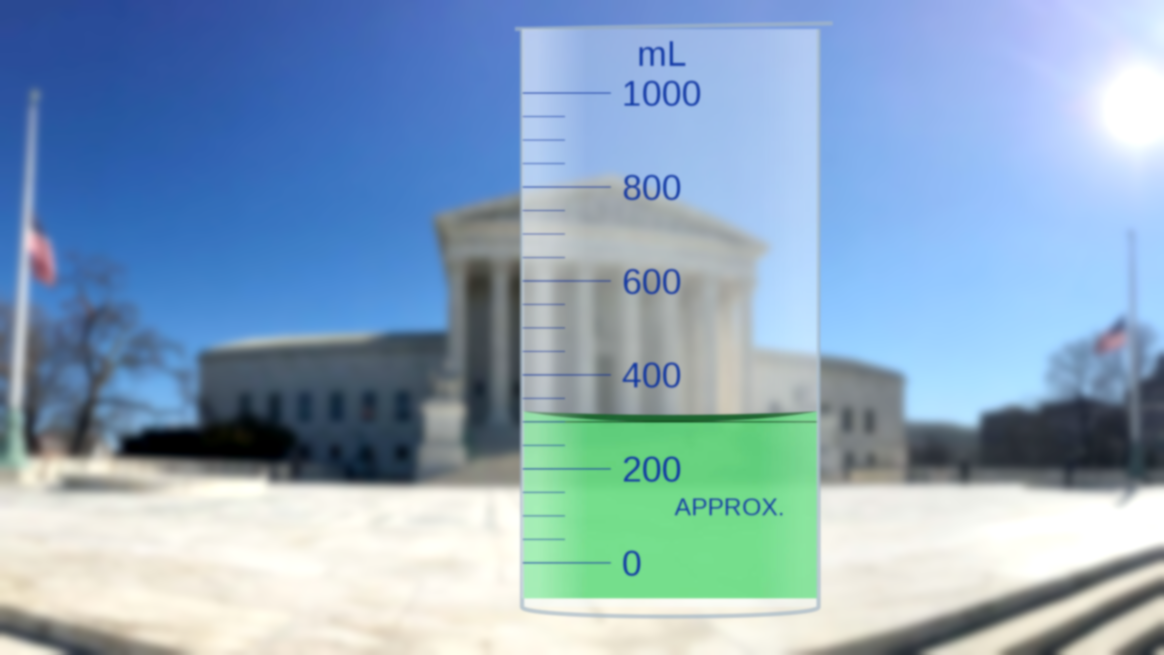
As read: mL 300
